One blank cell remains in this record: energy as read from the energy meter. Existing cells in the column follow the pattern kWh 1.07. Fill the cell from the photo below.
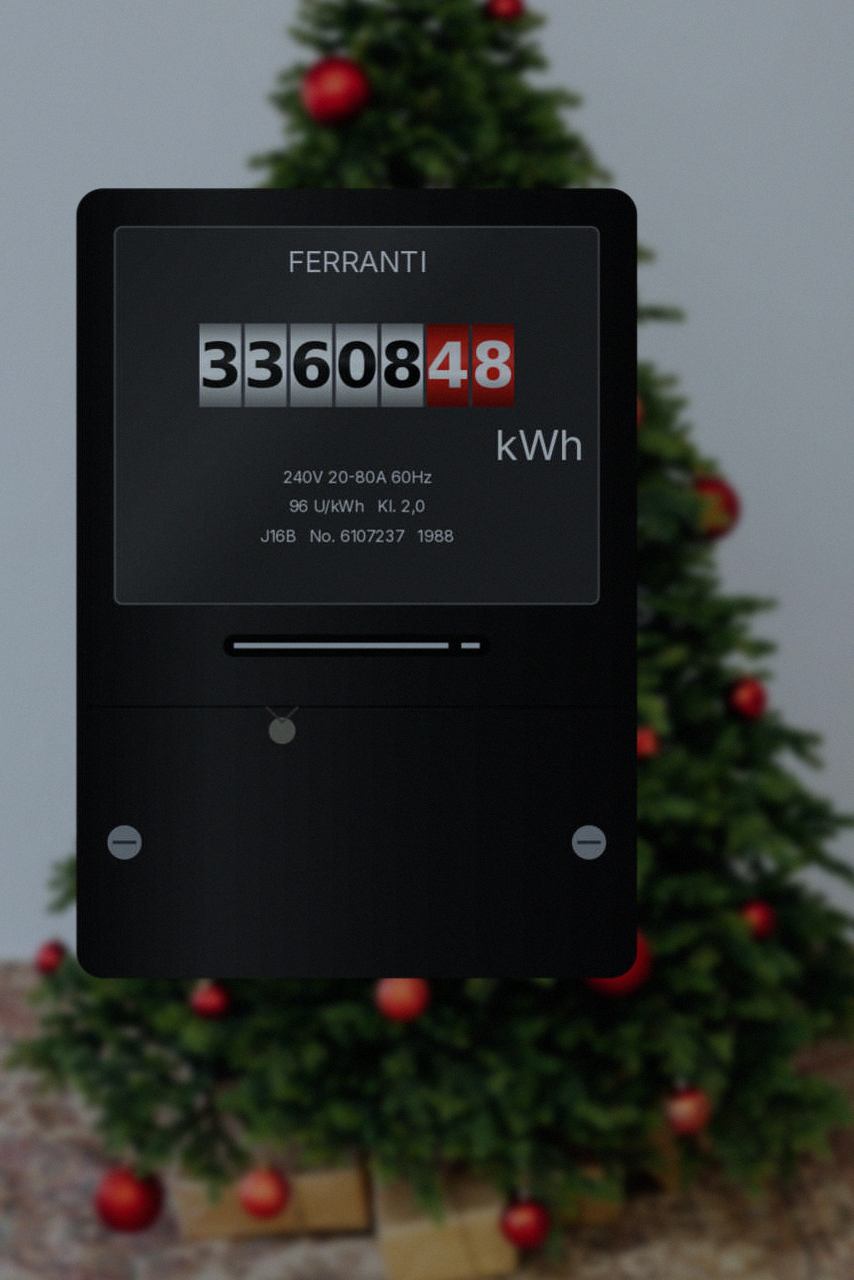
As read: kWh 33608.48
